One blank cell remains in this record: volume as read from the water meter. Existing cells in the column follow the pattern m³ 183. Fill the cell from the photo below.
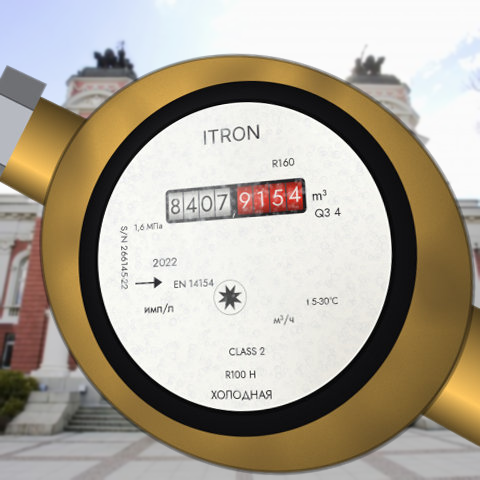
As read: m³ 8407.9154
